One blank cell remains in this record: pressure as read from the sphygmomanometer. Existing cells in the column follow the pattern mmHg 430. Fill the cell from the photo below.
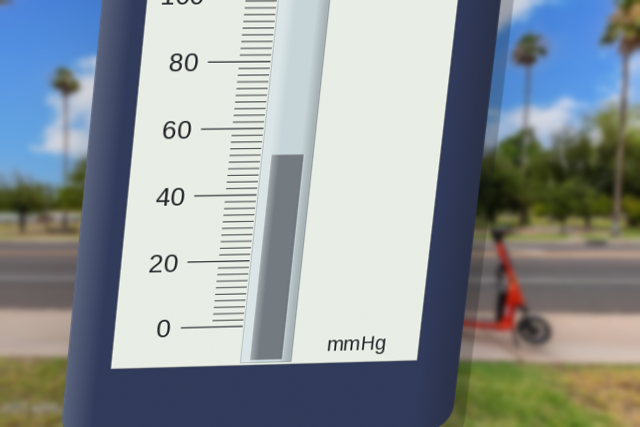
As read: mmHg 52
